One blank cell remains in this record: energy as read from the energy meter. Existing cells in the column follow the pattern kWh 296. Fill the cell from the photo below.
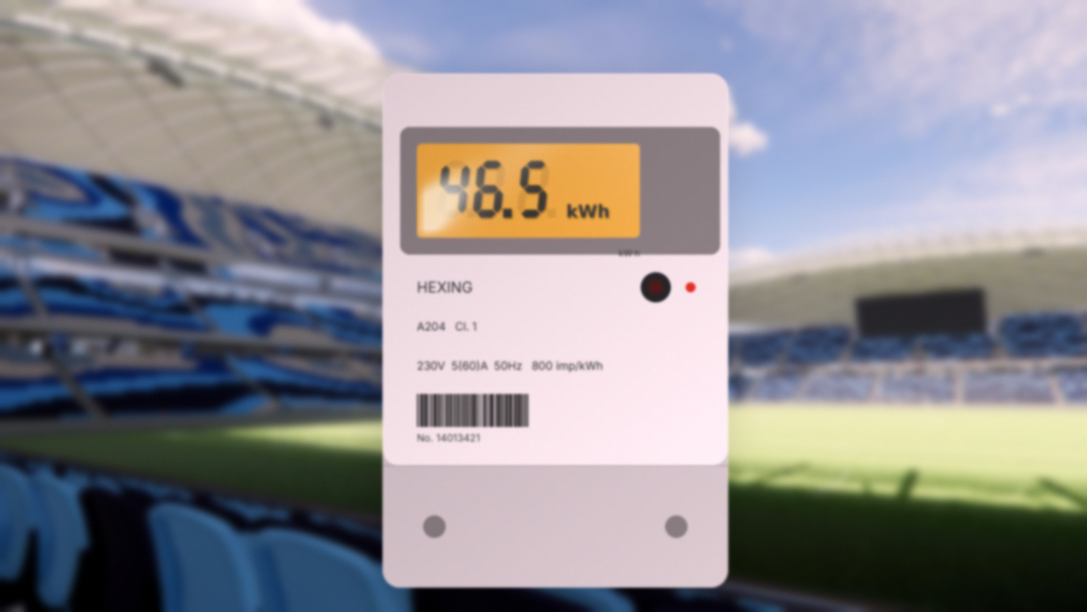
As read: kWh 46.5
